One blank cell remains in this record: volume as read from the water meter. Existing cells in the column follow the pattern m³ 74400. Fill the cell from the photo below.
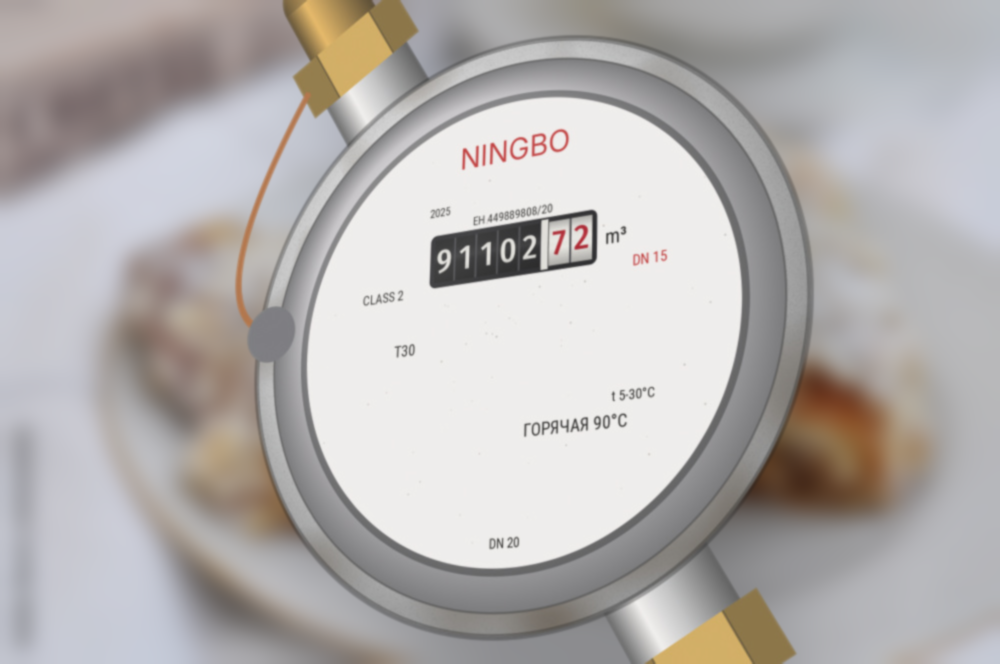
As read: m³ 91102.72
